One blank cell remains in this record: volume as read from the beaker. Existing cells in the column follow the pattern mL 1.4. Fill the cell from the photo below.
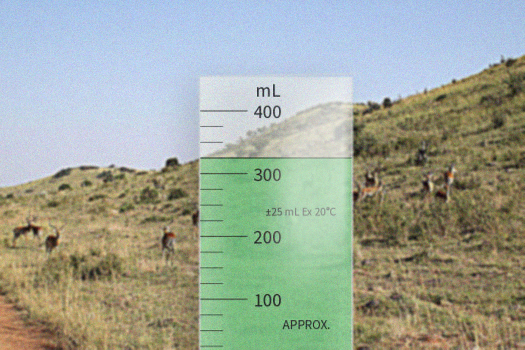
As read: mL 325
